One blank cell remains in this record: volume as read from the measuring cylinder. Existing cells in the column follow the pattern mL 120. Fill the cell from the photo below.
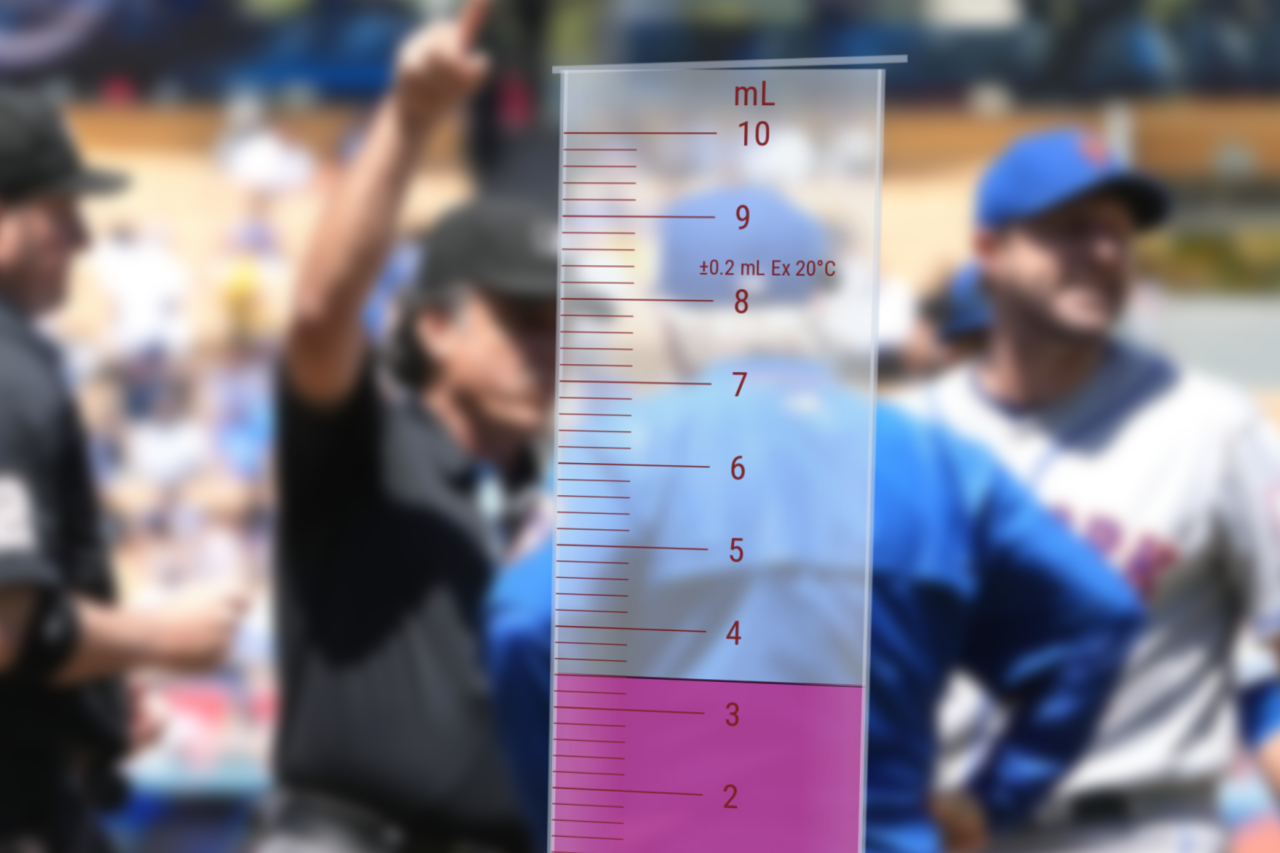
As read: mL 3.4
